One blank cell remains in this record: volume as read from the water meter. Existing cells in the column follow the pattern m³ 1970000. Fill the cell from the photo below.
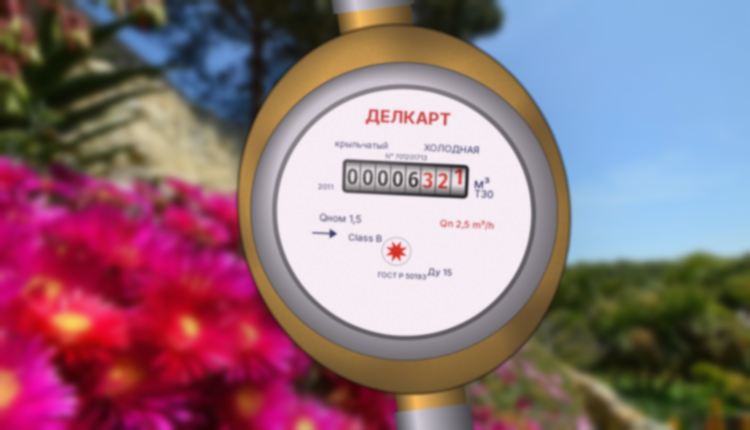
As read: m³ 6.321
